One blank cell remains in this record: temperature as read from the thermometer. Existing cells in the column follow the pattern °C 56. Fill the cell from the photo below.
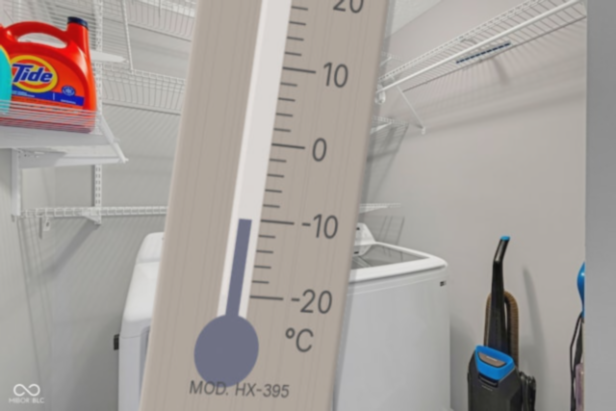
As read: °C -10
